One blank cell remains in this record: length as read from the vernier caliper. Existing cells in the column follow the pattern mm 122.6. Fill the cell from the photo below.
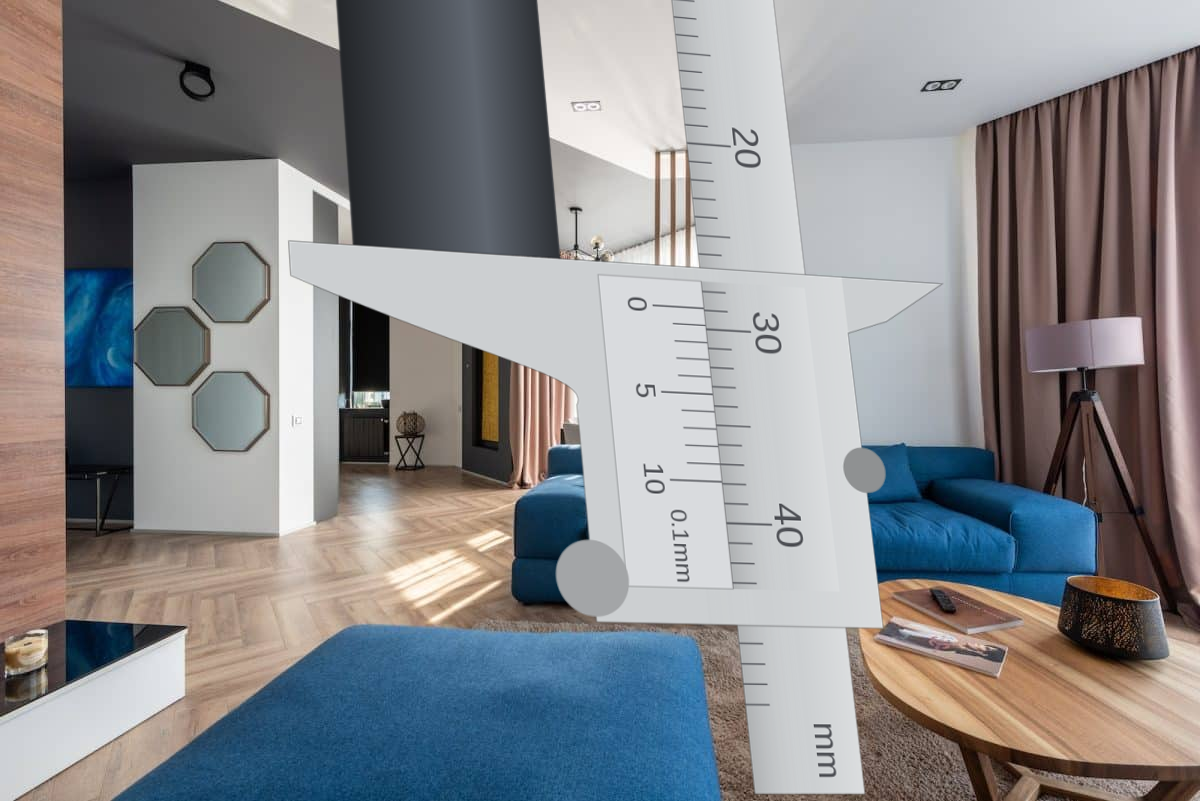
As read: mm 28.9
